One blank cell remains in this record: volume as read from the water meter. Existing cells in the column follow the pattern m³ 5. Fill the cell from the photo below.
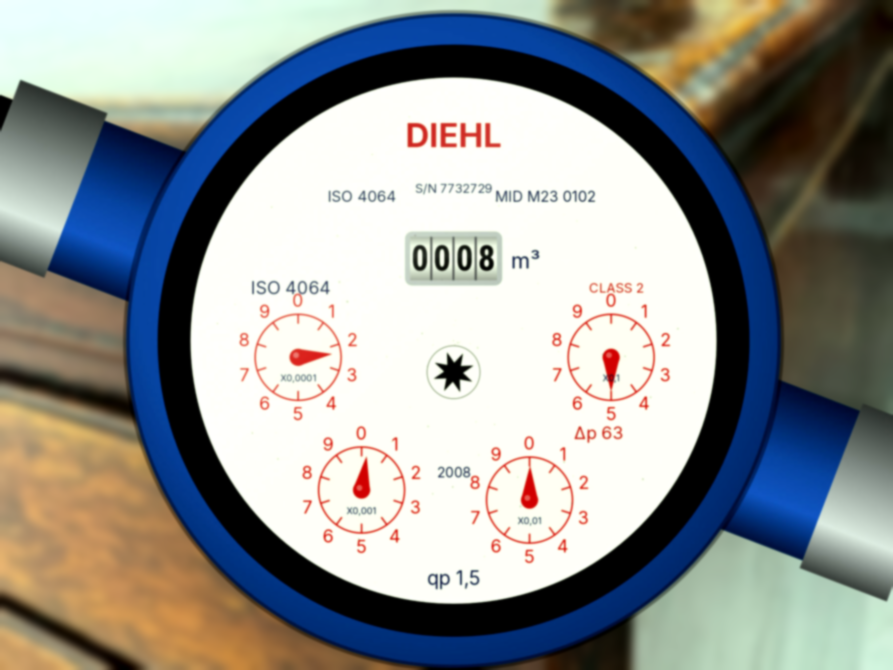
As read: m³ 8.5002
